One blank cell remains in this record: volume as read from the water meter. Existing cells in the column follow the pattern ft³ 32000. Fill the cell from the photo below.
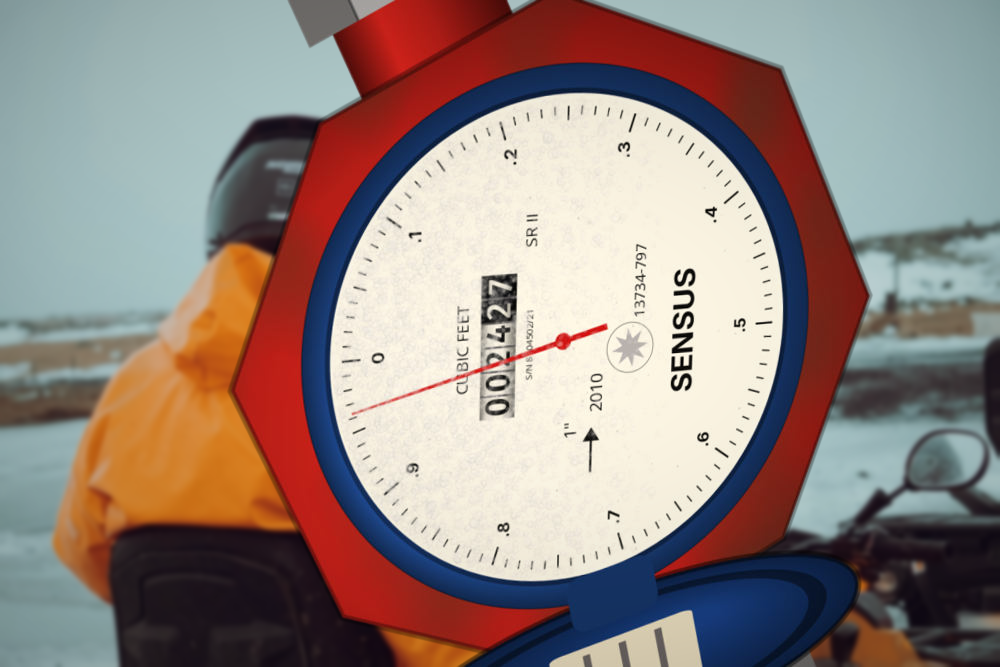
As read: ft³ 2426.96
